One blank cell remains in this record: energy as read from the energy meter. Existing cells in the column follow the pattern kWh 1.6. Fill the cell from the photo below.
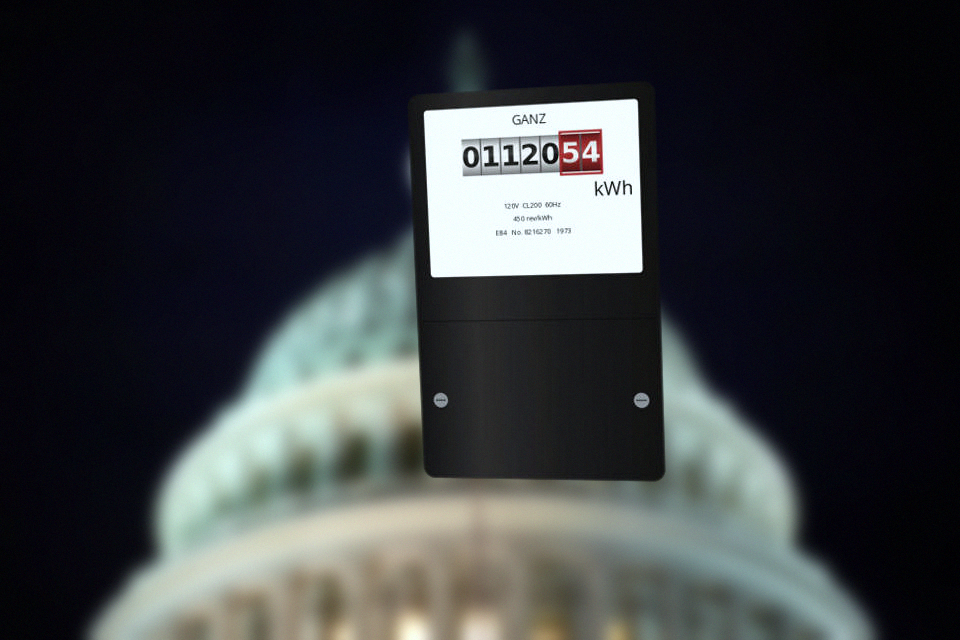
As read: kWh 1120.54
